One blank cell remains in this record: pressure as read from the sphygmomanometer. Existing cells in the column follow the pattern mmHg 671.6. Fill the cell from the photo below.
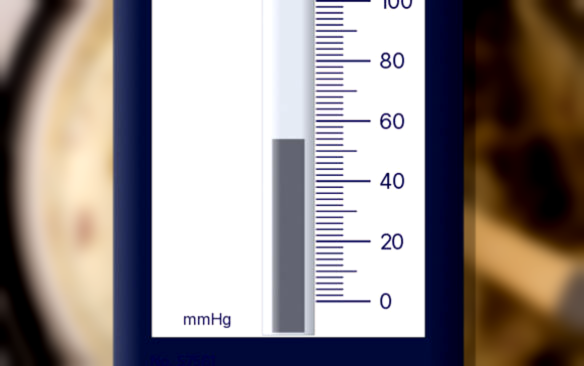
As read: mmHg 54
